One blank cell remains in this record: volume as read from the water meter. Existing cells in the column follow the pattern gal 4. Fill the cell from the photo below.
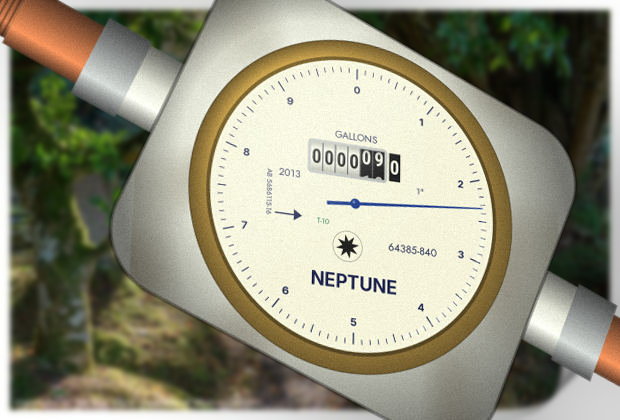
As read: gal 92.3
